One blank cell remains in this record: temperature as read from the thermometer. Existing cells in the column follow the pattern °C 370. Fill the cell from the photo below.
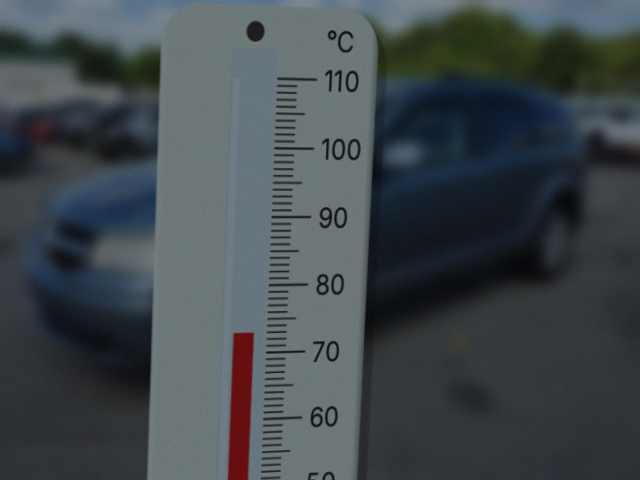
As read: °C 73
